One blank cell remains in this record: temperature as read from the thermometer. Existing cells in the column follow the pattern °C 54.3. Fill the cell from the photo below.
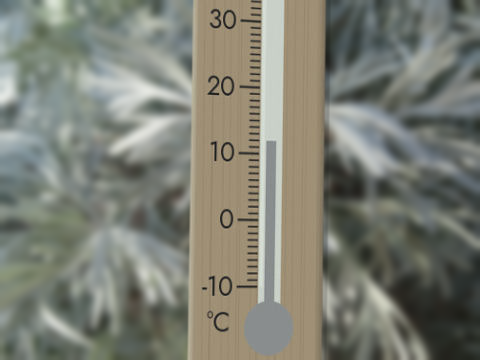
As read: °C 12
